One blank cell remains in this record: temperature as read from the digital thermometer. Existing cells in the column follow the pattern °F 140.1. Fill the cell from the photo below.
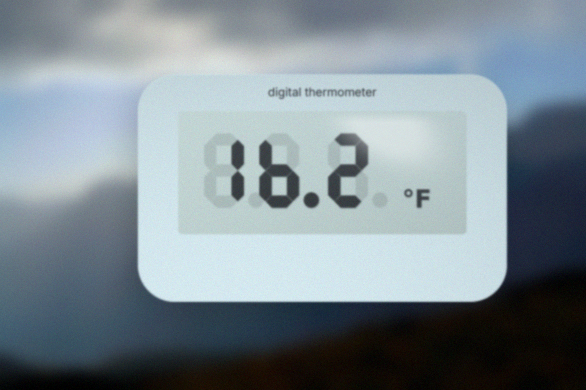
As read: °F 16.2
